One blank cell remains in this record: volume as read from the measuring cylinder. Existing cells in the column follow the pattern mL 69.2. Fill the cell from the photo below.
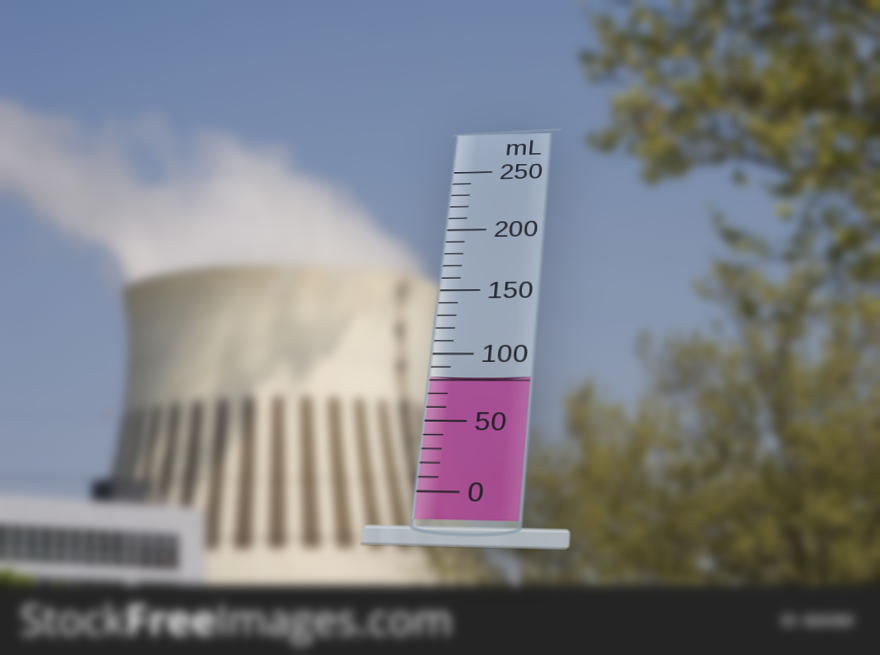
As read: mL 80
